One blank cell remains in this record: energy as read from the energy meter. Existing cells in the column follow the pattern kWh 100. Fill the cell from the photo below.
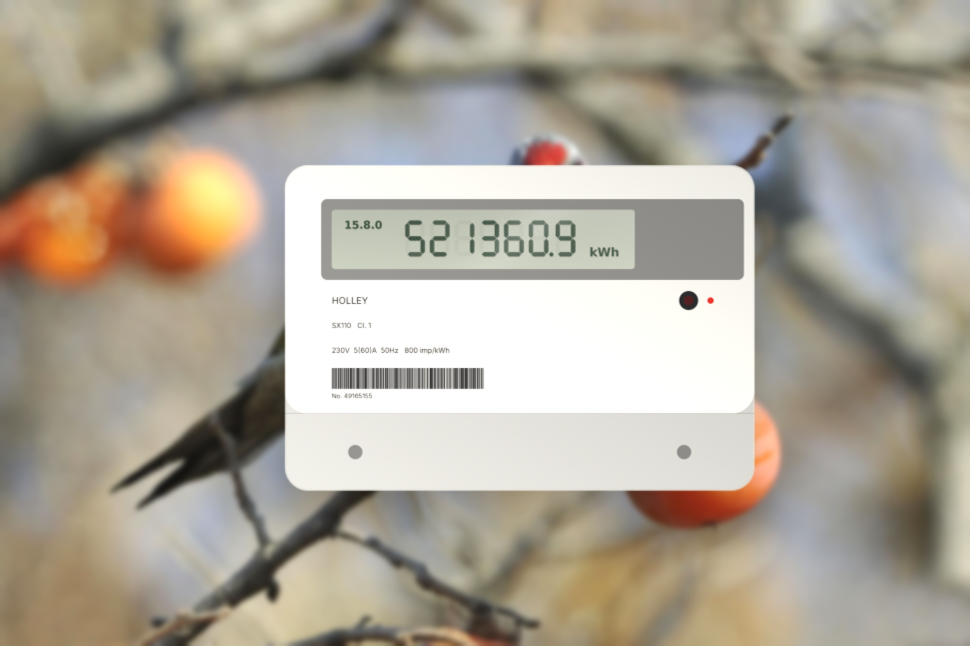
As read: kWh 521360.9
